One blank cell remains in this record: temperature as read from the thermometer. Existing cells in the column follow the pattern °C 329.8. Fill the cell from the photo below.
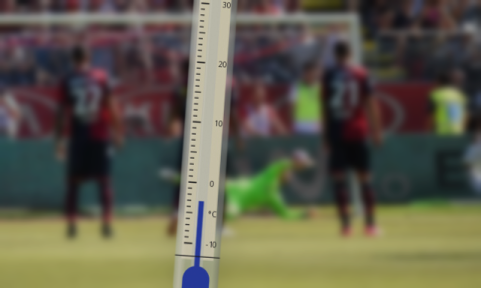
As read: °C -3
